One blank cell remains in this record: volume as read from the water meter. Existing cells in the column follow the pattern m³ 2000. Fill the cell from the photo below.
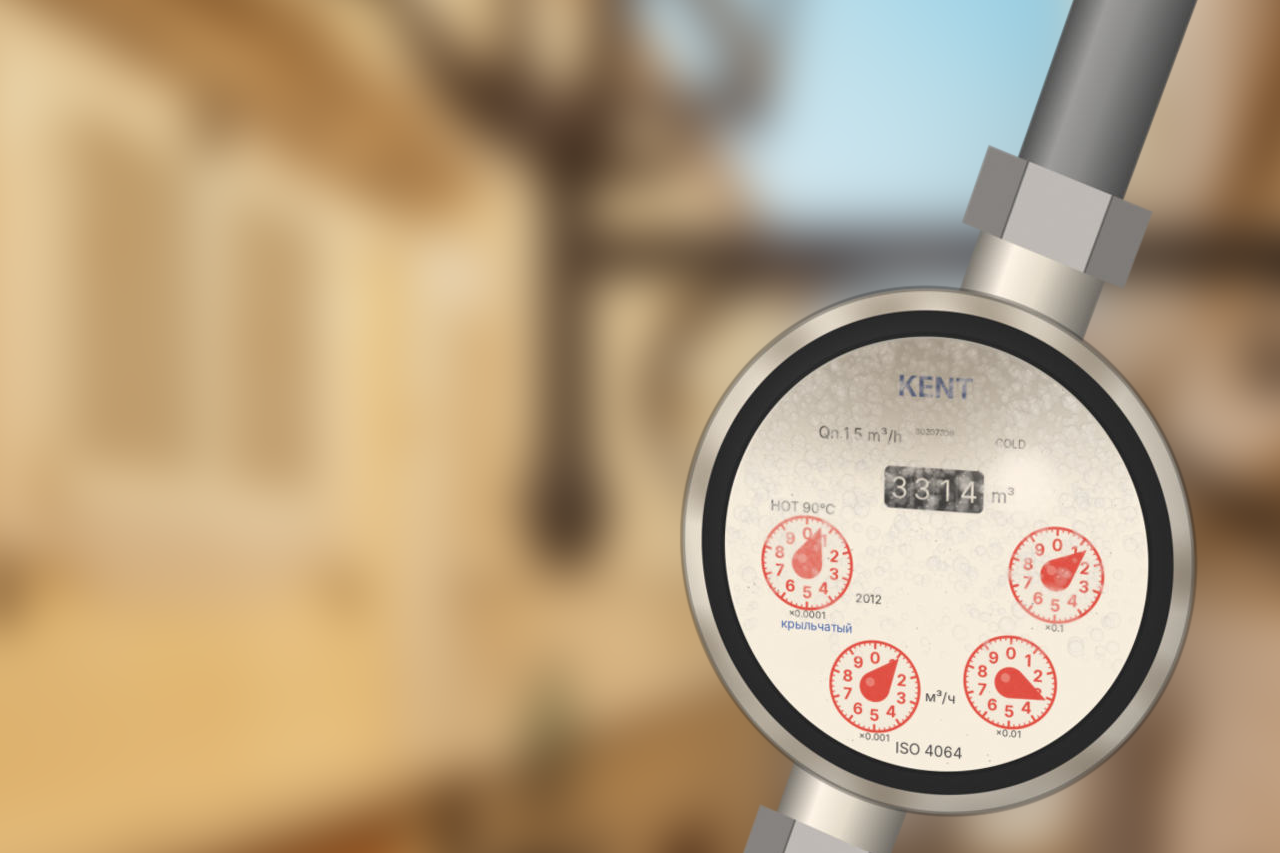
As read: m³ 3314.1310
